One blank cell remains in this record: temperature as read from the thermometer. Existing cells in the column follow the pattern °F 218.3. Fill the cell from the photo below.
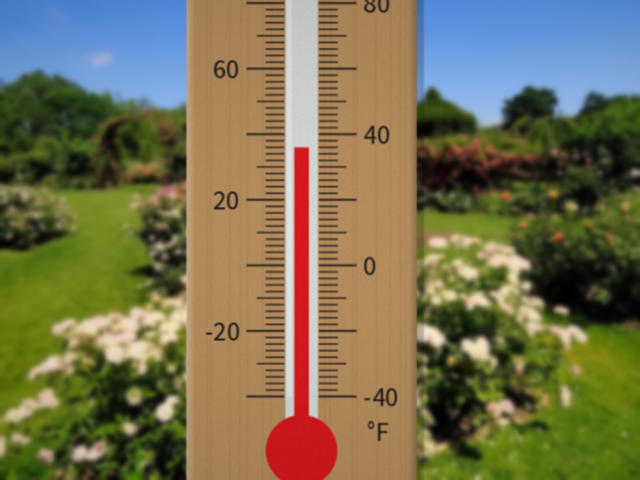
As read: °F 36
